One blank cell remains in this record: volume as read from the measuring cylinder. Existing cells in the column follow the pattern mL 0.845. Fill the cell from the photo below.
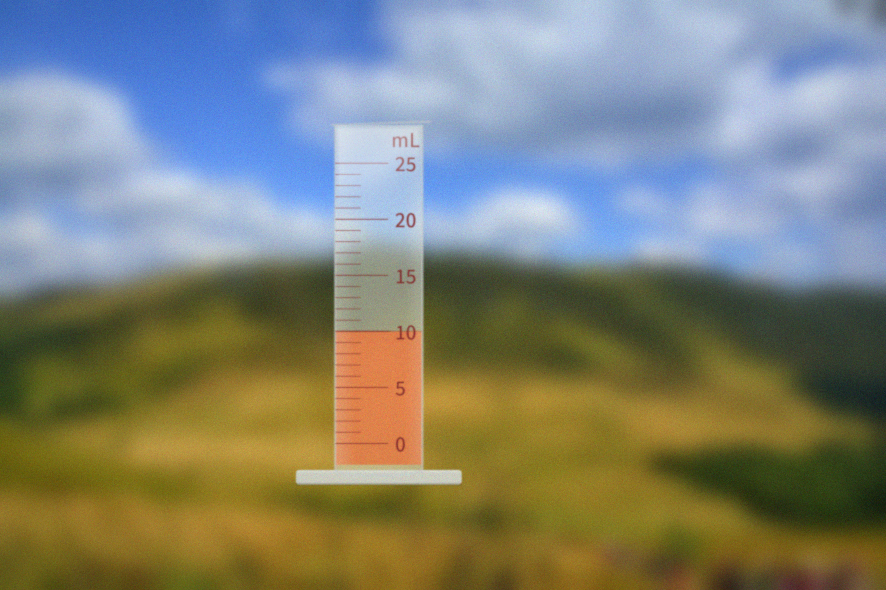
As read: mL 10
